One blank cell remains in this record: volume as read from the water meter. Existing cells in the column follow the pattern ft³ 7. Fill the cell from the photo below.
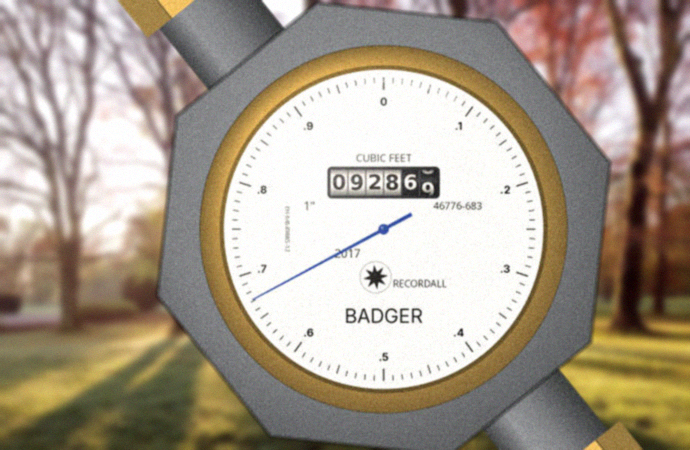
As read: ft³ 92868.67
